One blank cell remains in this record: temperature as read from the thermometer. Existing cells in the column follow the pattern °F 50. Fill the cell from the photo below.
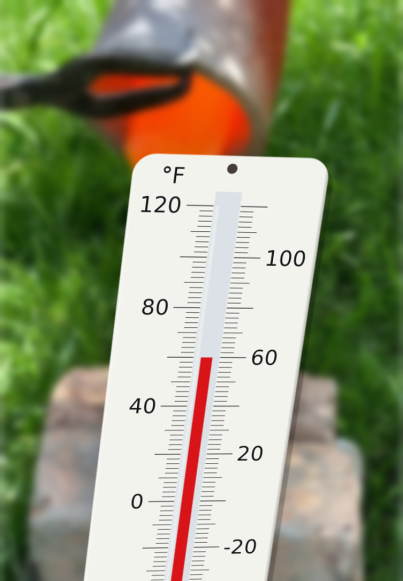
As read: °F 60
